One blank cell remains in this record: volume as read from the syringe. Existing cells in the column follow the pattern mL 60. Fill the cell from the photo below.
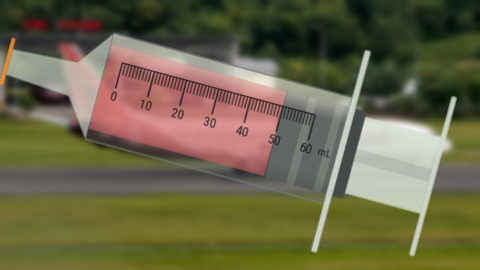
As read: mL 50
